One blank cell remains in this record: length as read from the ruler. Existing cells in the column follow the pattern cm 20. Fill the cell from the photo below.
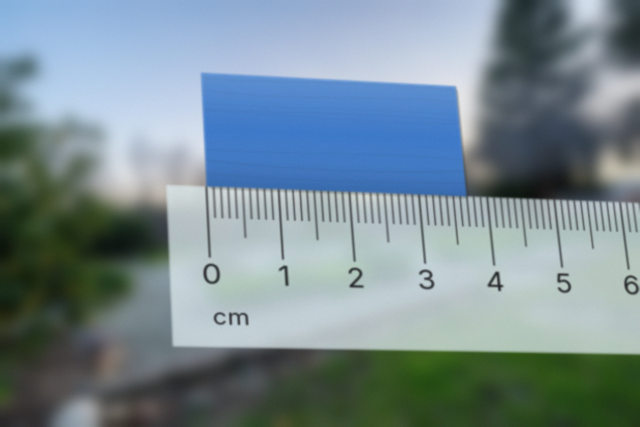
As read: cm 3.7
